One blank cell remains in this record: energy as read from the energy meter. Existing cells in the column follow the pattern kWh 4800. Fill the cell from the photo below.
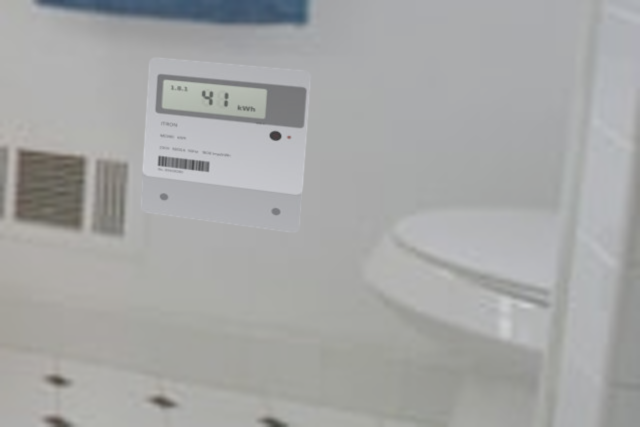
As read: kWh 41
